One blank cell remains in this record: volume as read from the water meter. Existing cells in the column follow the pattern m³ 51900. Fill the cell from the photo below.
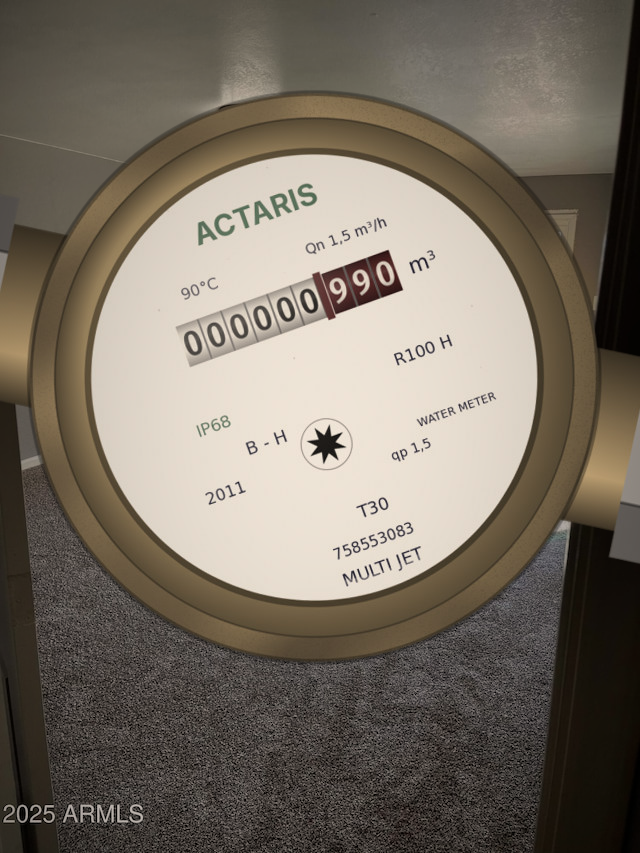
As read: m³ 0.990
